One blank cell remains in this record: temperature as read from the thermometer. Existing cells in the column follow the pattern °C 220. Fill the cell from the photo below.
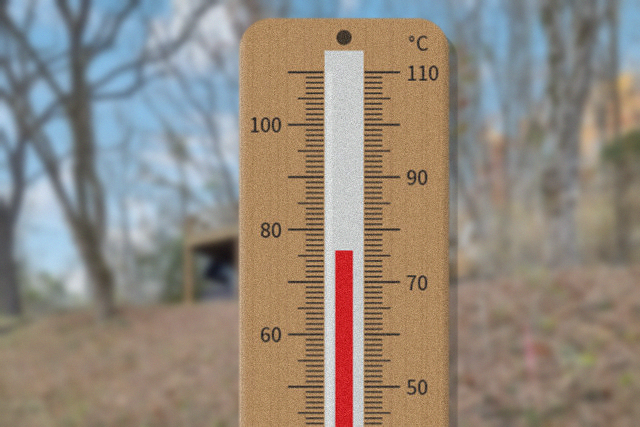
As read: °C 76
